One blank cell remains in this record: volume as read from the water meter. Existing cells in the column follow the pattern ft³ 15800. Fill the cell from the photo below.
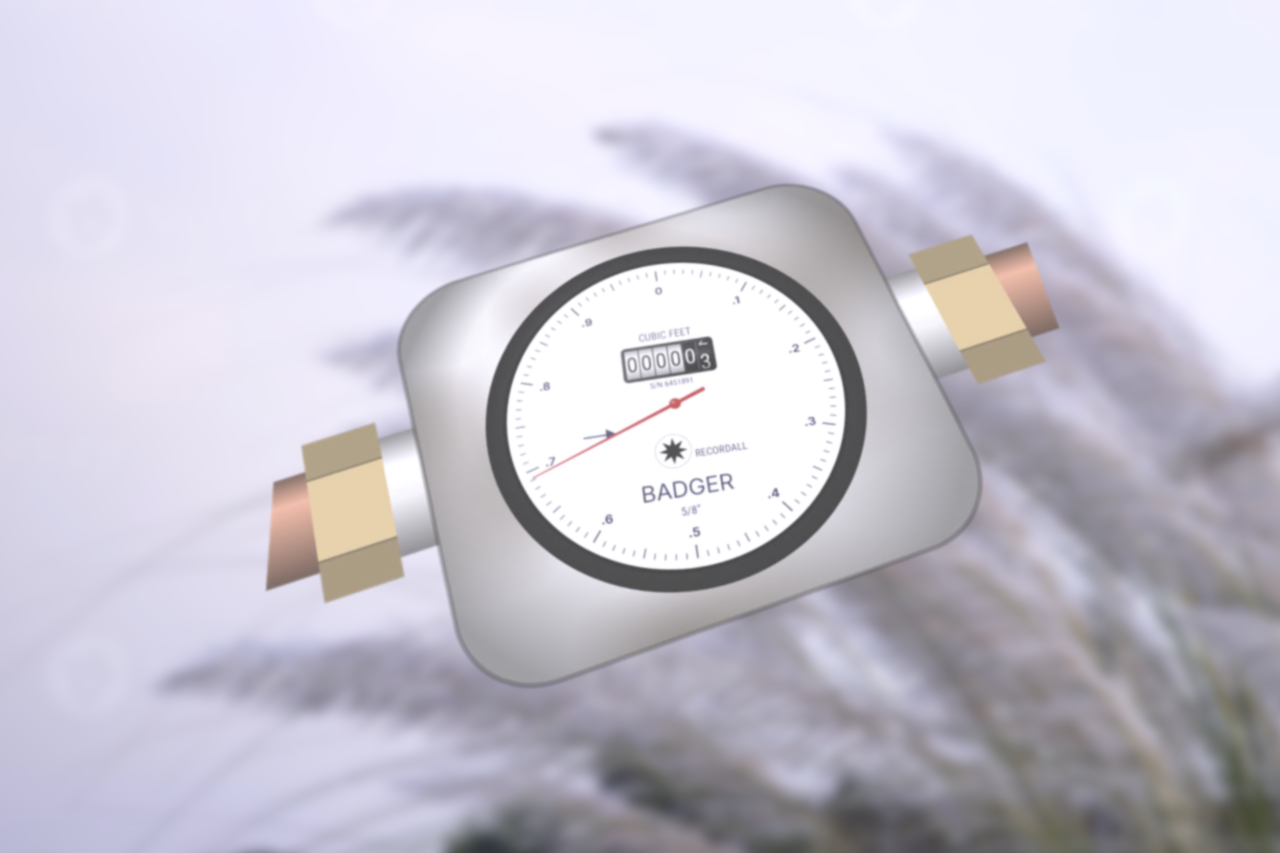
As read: ft³ 2.69
